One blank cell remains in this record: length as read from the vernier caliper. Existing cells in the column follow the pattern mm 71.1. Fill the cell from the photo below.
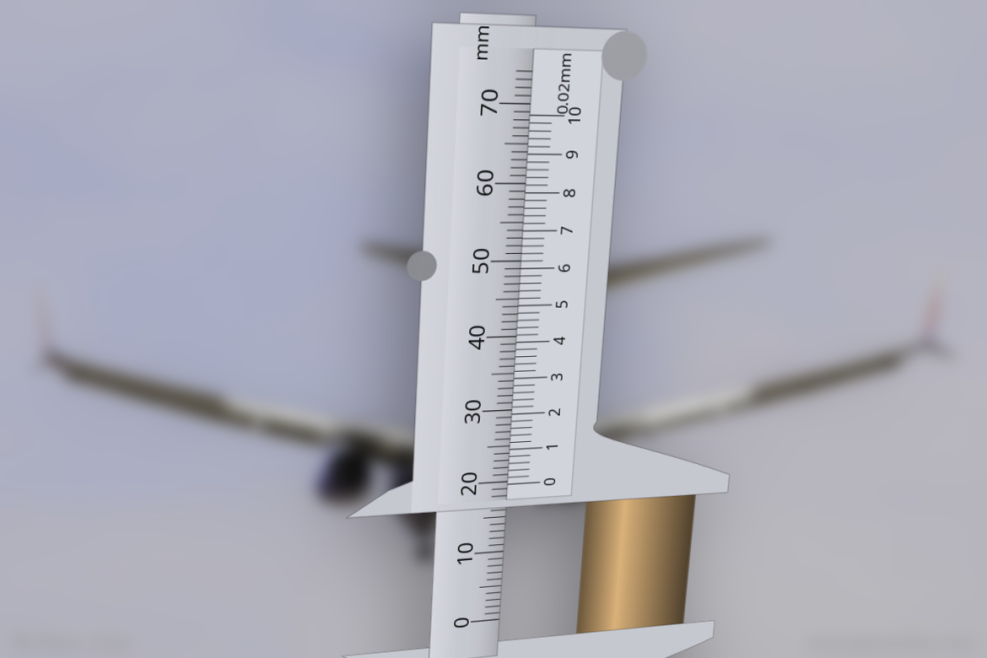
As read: mm 19.6
